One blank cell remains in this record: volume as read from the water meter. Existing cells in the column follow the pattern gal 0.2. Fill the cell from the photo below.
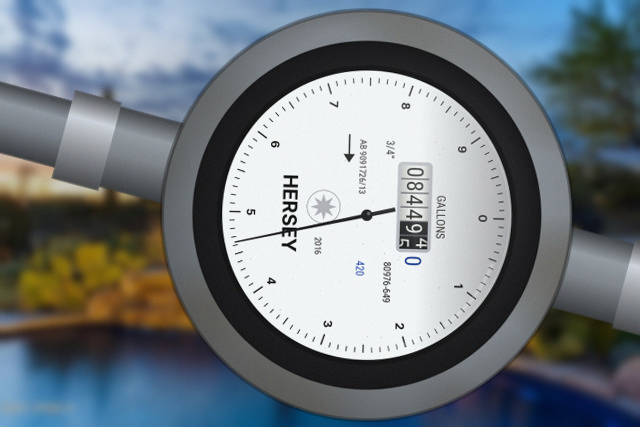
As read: gal 844944.6
